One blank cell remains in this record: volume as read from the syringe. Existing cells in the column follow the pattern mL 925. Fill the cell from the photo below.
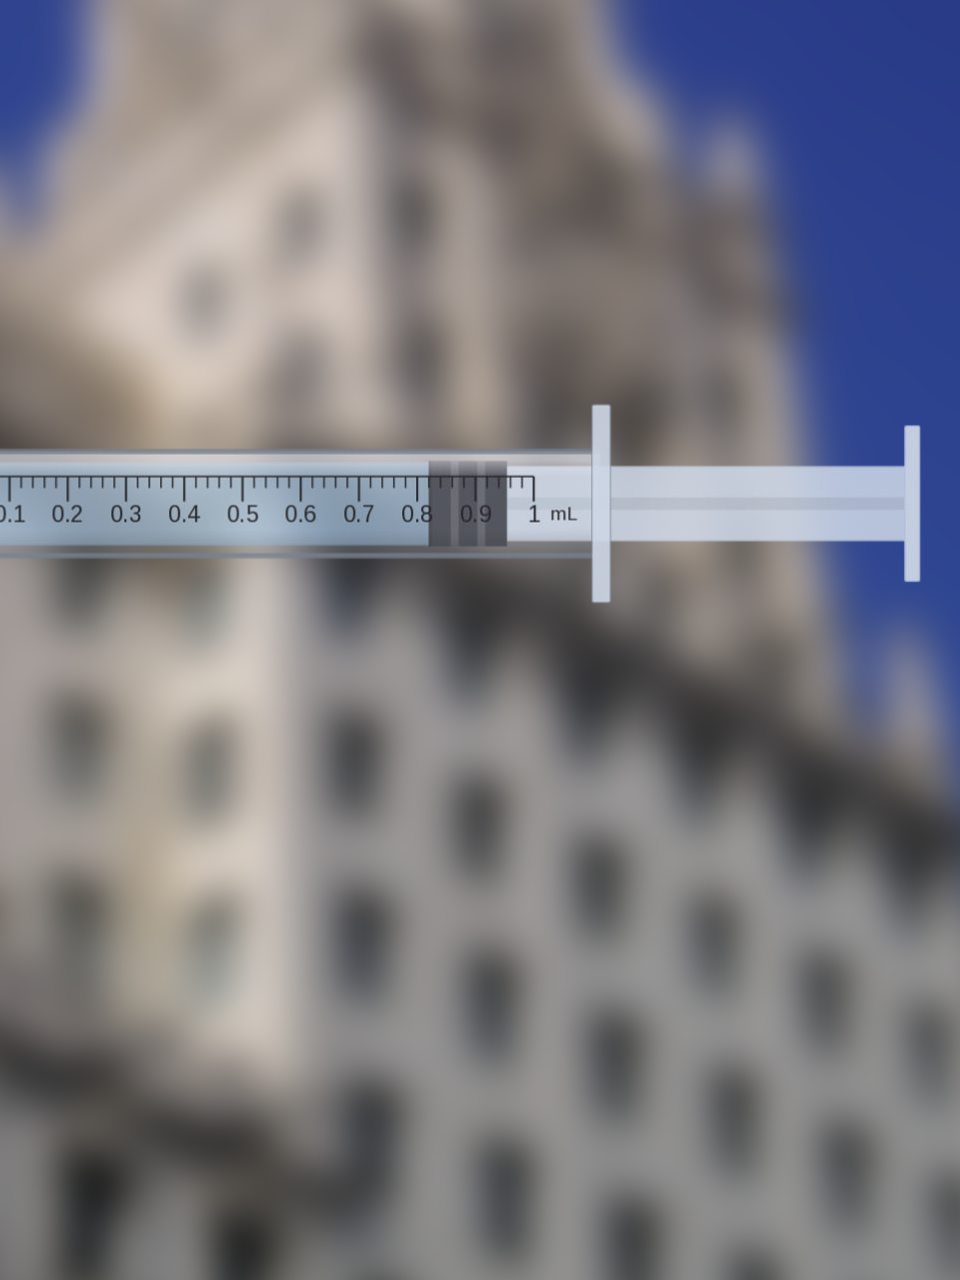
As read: mL 0.82
